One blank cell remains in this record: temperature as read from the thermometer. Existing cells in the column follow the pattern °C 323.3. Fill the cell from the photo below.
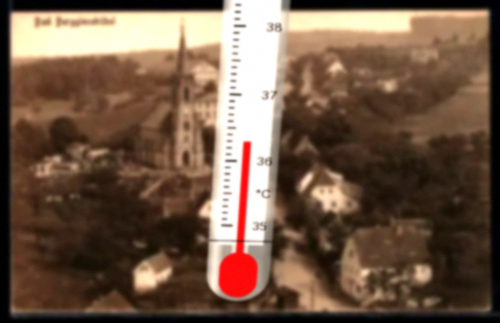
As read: °C 36.3
